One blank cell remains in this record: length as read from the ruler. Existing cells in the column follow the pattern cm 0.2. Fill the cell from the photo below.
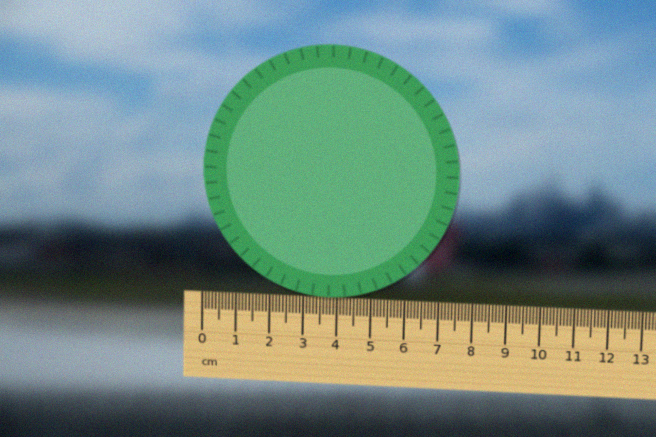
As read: cm 7.5
